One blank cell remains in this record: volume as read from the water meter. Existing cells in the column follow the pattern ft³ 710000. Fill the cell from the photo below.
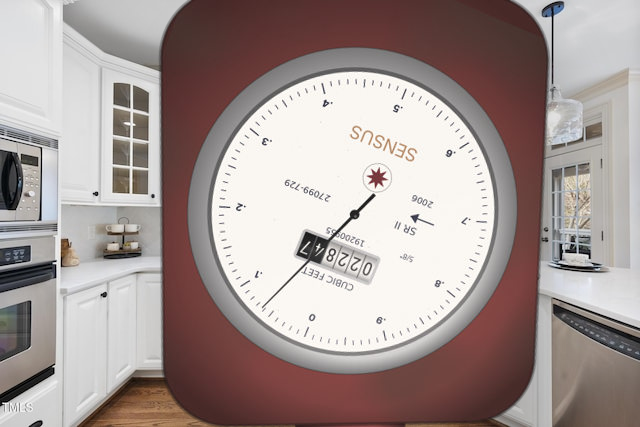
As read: ft³ 22847.06
